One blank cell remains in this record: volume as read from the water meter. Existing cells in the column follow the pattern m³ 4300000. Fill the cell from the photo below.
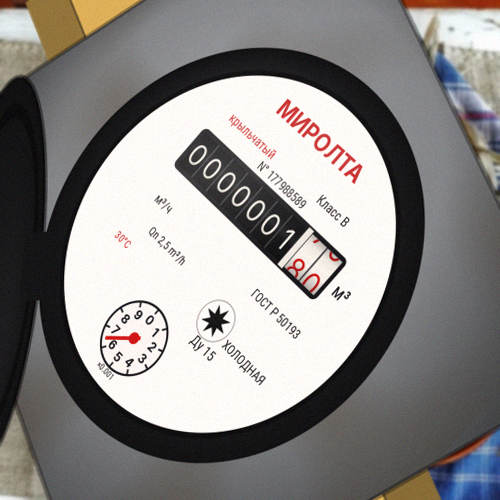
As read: m³ 1.796
